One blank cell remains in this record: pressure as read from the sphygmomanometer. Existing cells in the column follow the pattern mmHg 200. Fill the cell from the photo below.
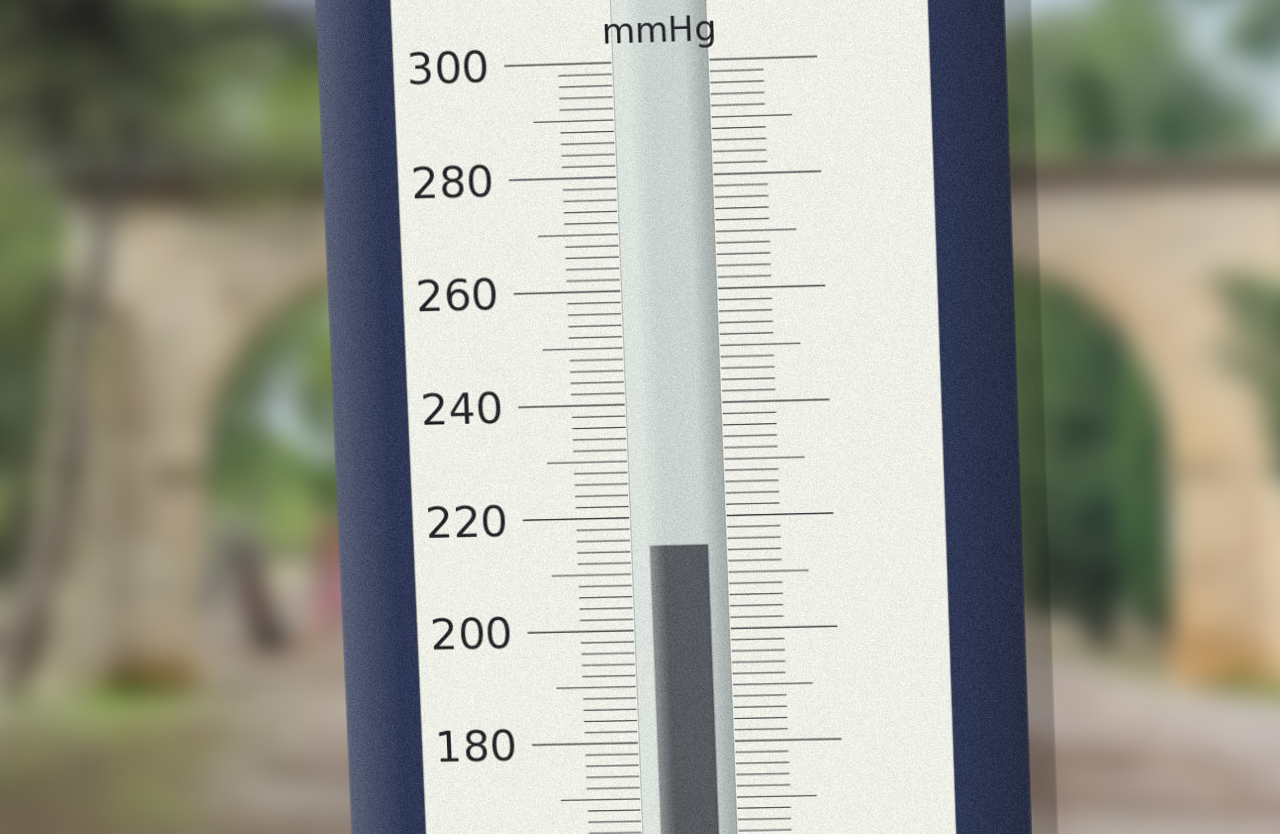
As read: mmHg 215
